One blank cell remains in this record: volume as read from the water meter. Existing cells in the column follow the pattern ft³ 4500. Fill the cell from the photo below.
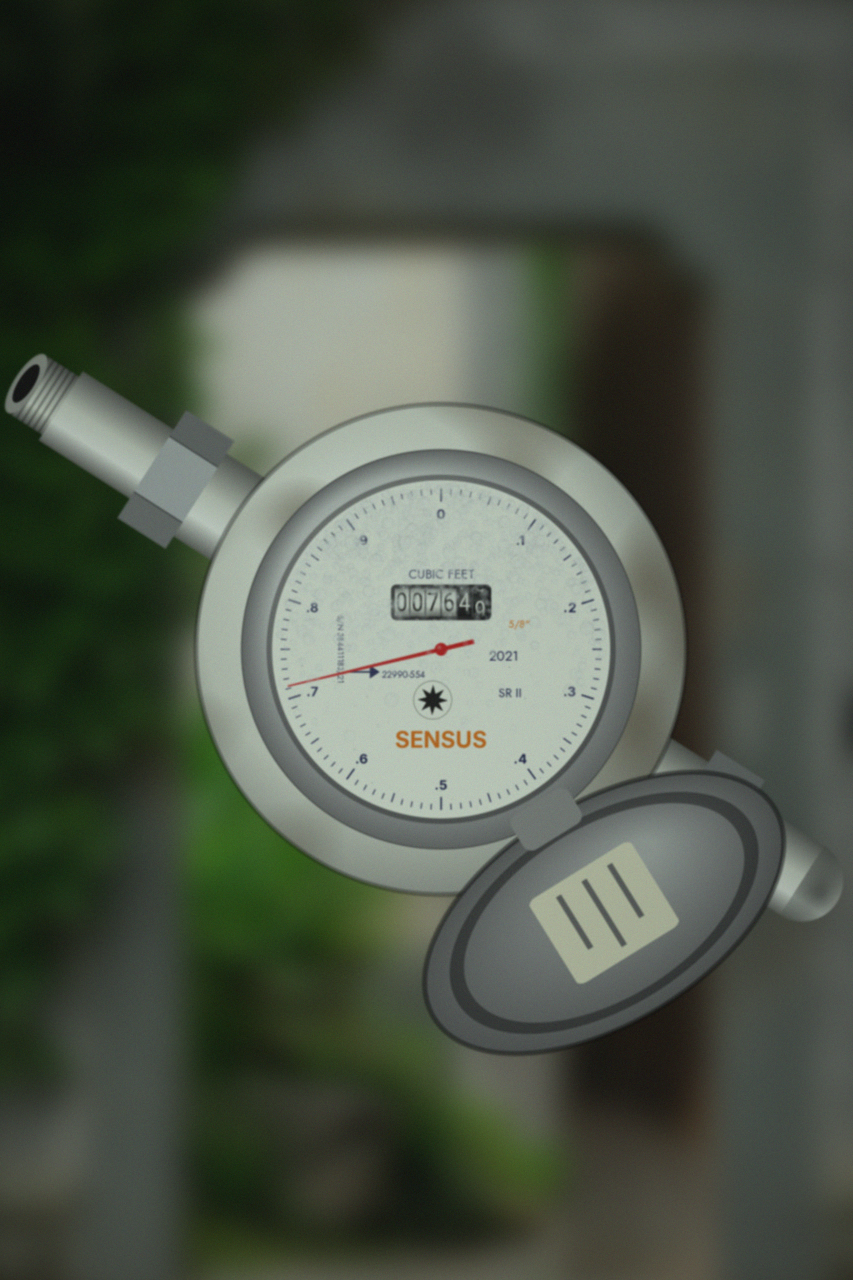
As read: ft³ 7648.71
